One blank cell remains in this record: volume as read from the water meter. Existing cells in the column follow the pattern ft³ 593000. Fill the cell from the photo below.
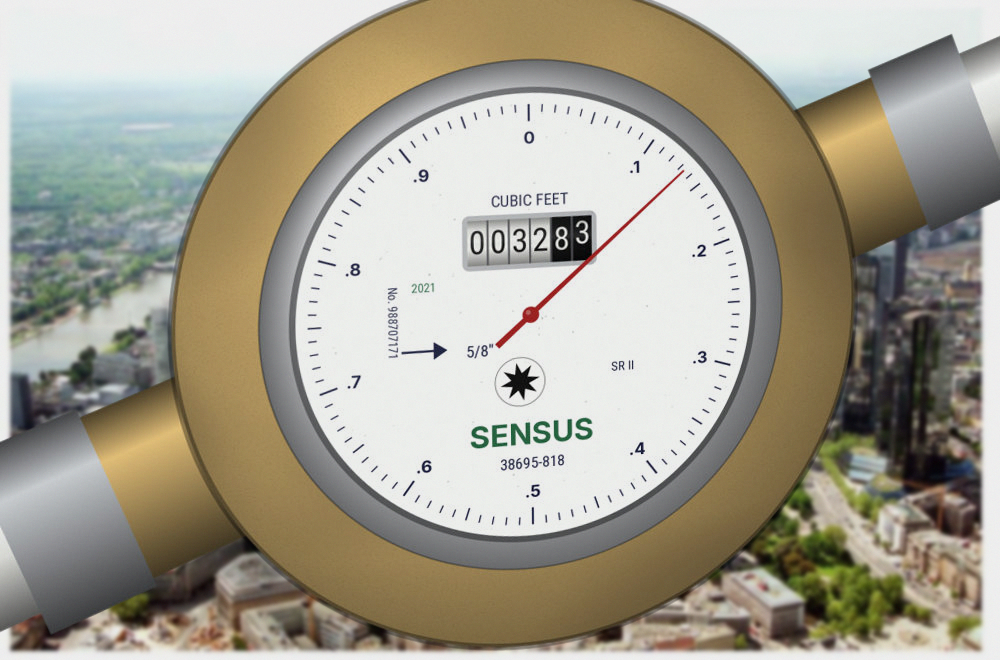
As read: ft³ 3283.13
